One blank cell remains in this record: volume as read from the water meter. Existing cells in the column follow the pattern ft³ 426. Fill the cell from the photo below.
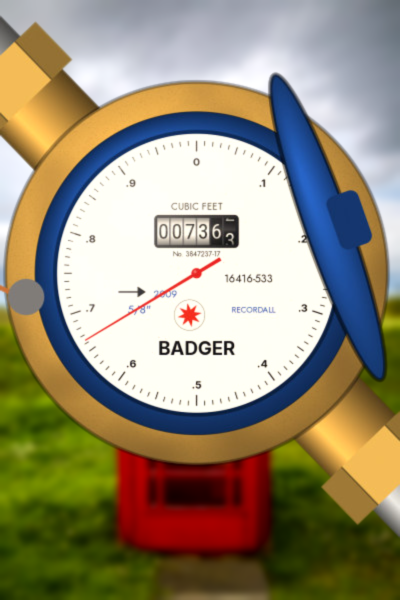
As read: ft³ 7362.66
